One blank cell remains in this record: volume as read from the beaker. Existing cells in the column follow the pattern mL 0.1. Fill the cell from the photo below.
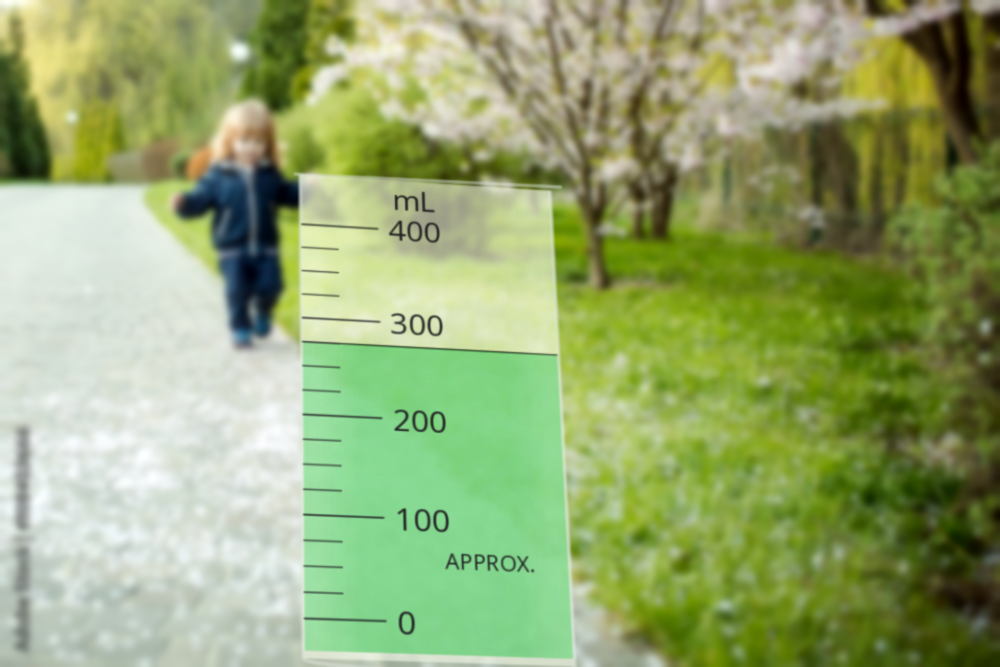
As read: mL 275
